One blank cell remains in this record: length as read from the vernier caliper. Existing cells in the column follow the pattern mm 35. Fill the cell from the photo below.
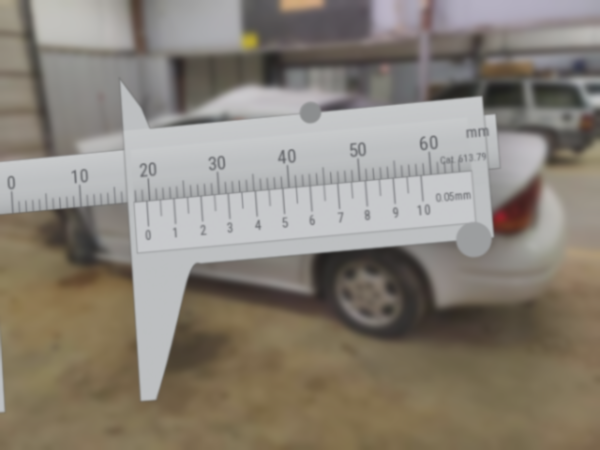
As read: mm 19.6
